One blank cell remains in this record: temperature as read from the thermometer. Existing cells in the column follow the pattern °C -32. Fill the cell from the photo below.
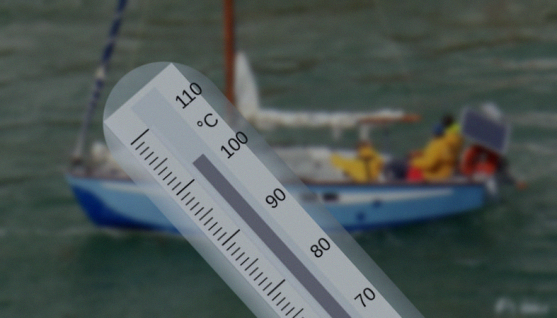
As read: °C 102
